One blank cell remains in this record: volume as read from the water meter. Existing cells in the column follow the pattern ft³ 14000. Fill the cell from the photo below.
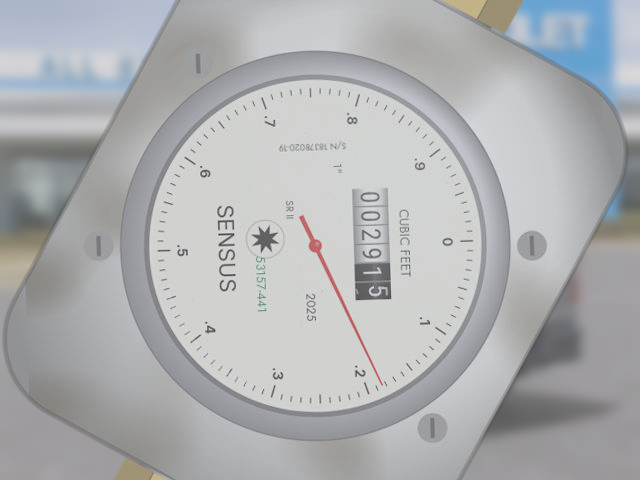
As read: ft³ 2915.18
